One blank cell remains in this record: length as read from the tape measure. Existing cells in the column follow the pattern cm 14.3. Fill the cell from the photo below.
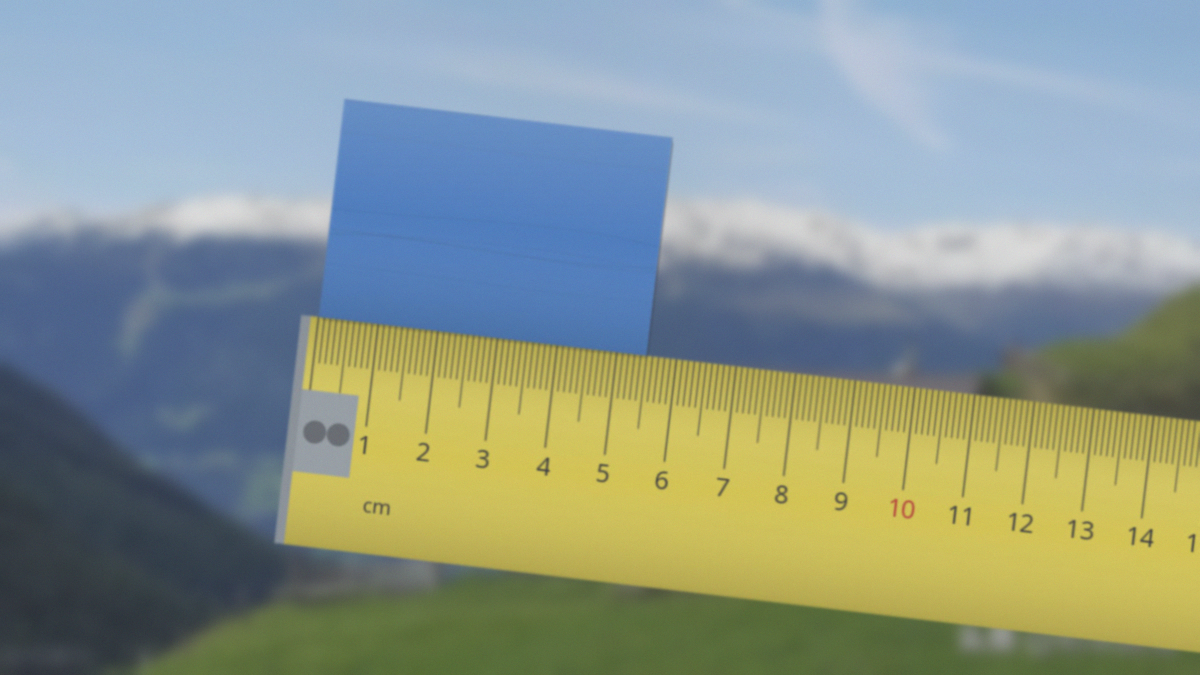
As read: cm 5.5
